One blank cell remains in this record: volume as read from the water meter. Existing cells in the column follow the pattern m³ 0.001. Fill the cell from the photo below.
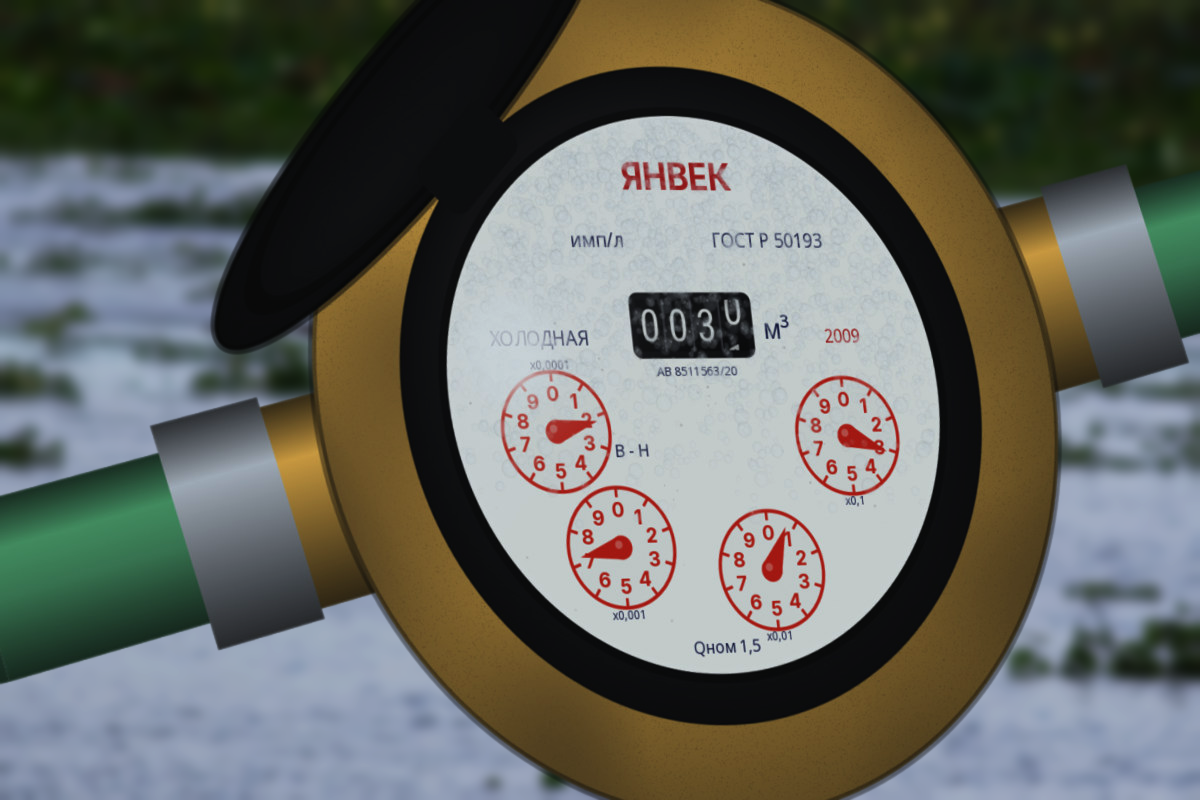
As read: m³ 30.3072
